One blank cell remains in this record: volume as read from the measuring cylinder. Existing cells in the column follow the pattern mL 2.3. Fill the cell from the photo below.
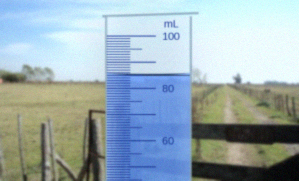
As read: mL 85
